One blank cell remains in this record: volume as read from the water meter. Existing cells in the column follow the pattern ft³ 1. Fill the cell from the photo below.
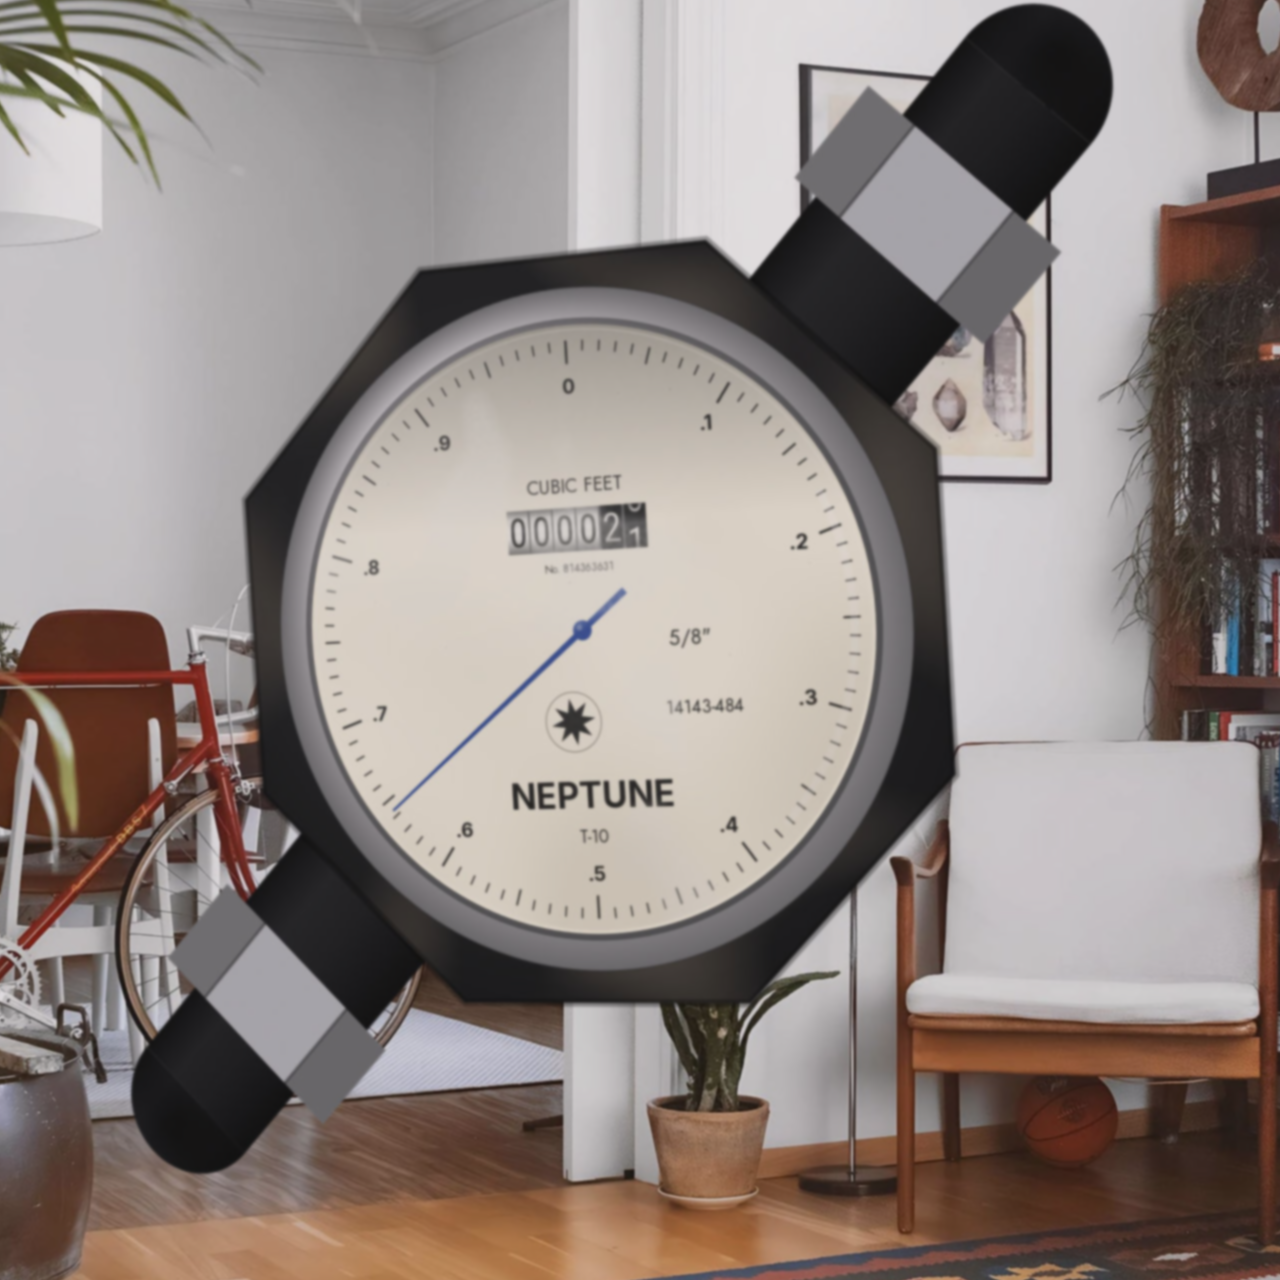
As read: ft³ 20.64
